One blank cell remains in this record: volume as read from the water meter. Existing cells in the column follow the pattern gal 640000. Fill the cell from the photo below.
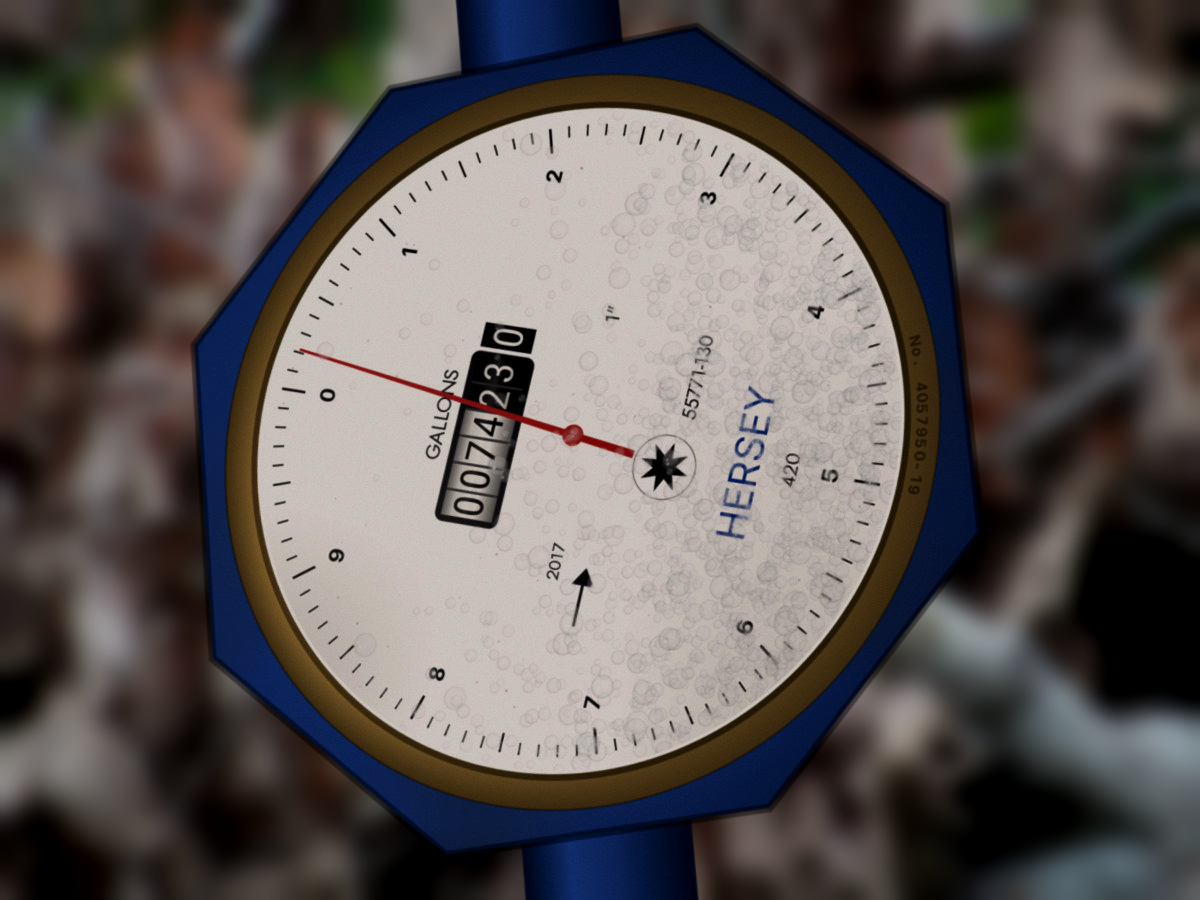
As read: gal 74230.2
